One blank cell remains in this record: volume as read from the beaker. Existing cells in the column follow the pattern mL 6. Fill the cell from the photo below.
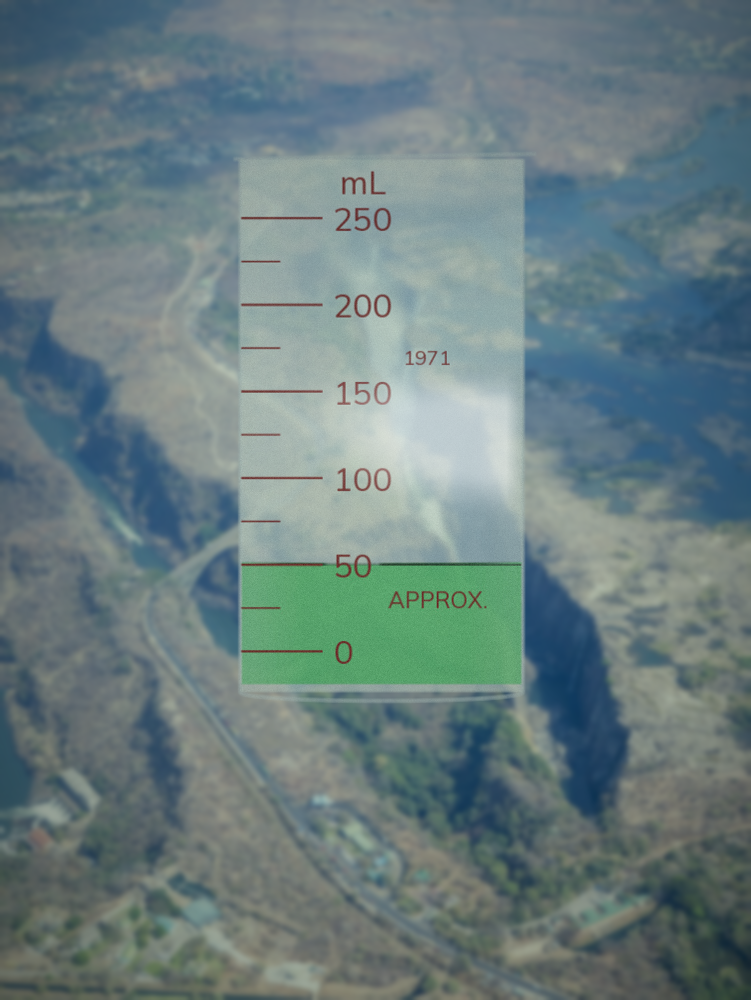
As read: mL 50
